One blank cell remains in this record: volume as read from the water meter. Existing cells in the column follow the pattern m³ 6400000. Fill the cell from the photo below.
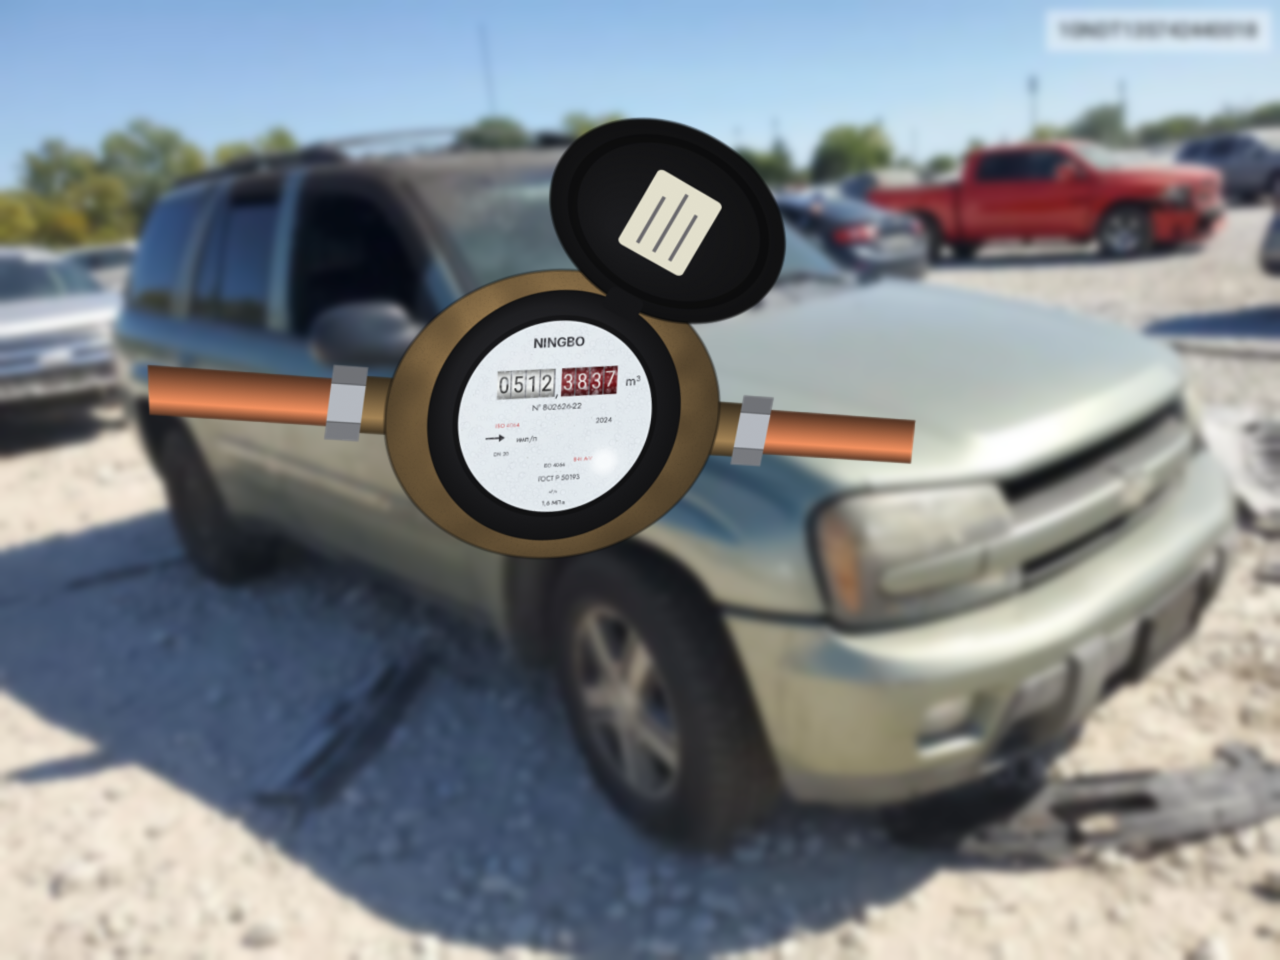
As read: m³ 512.3837
